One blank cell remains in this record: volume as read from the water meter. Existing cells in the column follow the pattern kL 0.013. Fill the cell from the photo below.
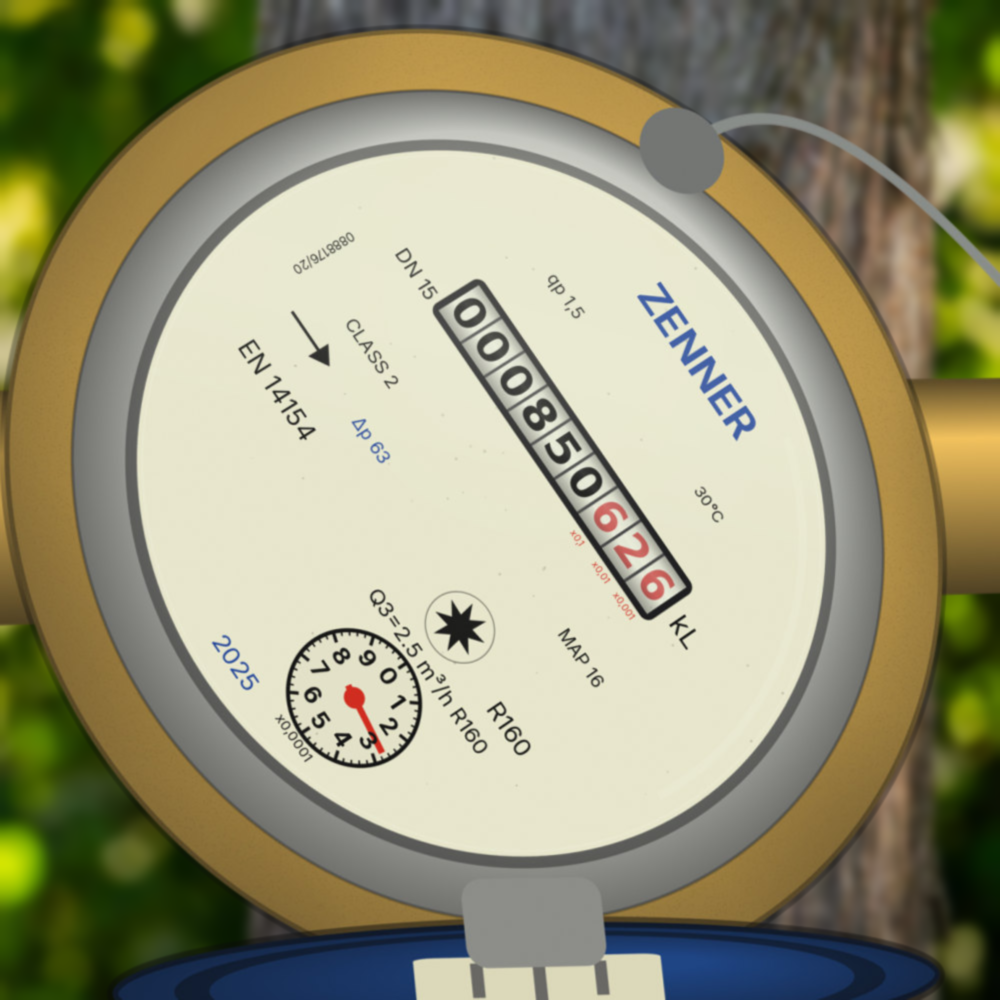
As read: kL 850.6262
